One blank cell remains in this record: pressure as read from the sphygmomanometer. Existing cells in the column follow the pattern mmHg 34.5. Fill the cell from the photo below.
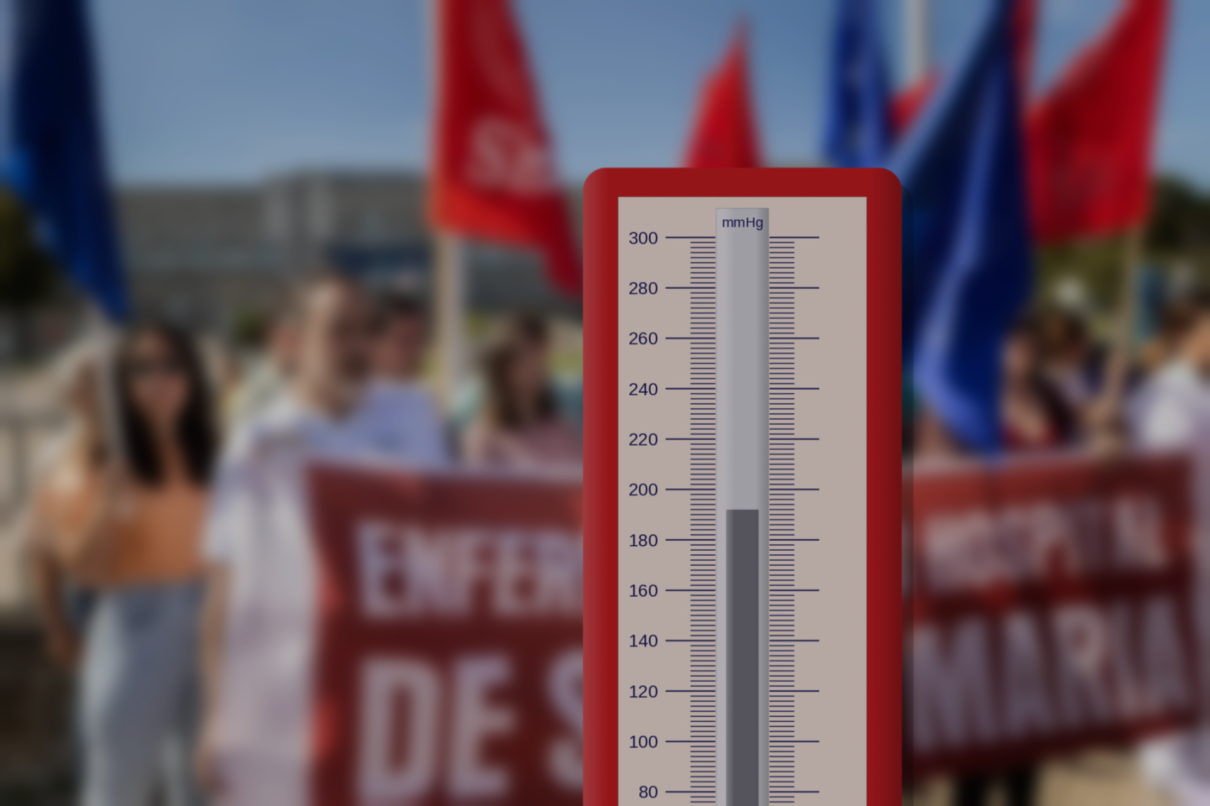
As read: mmHg 192
